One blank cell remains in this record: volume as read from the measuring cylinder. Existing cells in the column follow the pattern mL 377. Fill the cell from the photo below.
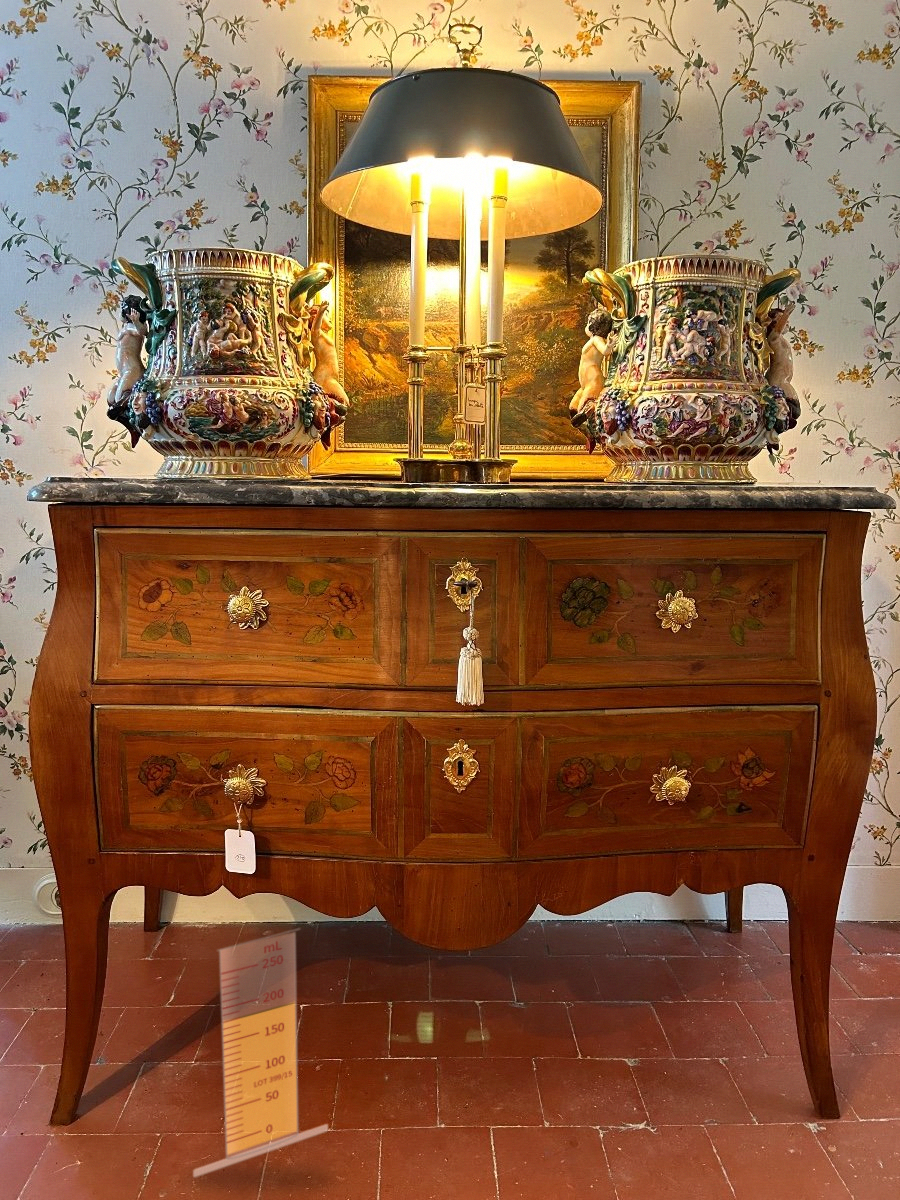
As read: mL 180
